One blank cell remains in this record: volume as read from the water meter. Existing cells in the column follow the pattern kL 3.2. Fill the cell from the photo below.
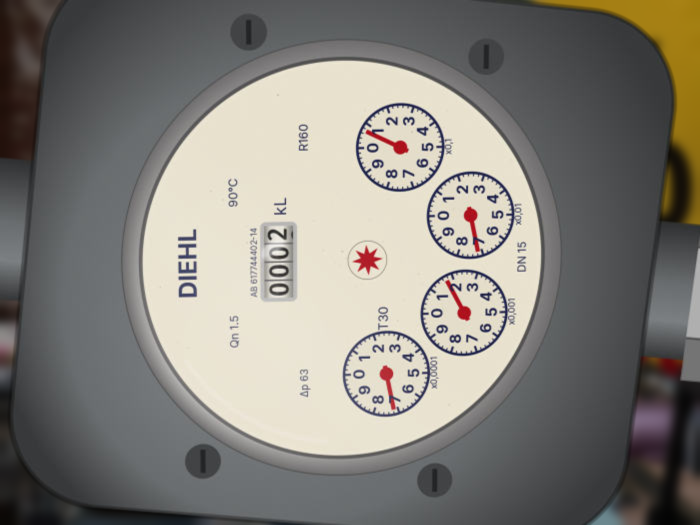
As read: kL 2.0717
